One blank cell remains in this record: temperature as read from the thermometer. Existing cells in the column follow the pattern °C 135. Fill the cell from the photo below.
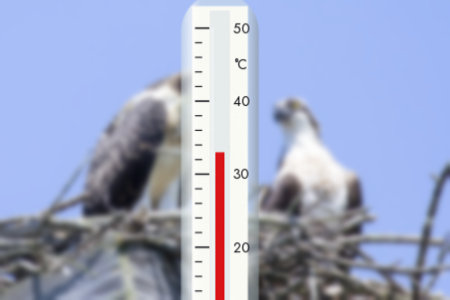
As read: °C 33
